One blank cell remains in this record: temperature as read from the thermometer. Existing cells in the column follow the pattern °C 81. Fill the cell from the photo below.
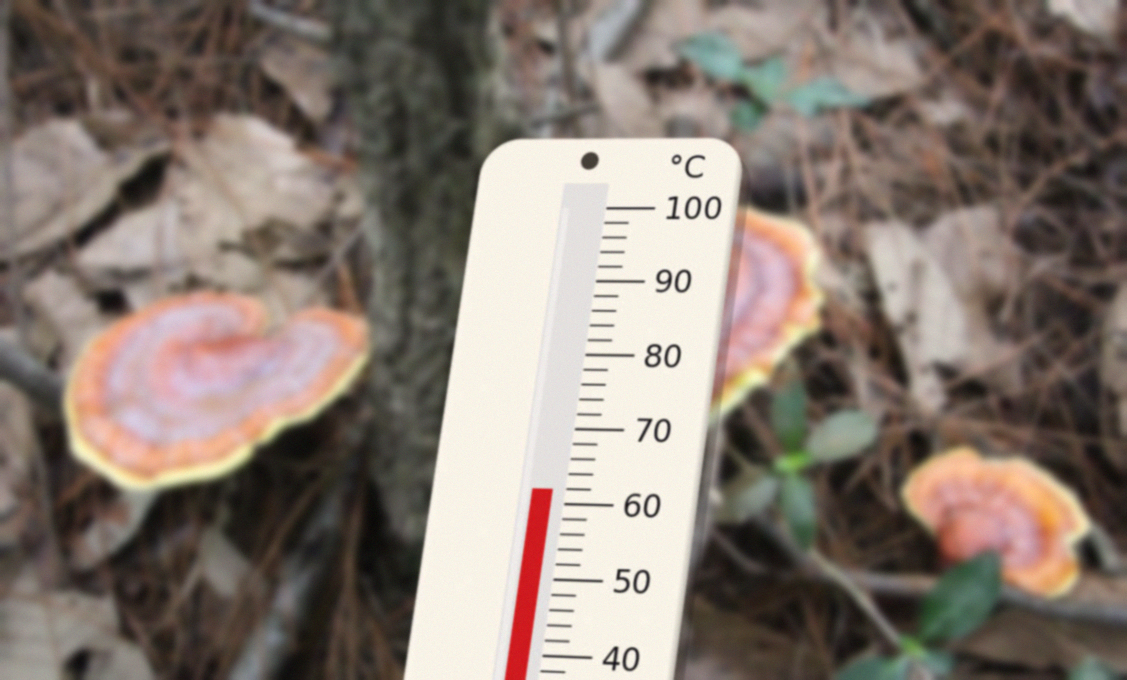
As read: °C 62
